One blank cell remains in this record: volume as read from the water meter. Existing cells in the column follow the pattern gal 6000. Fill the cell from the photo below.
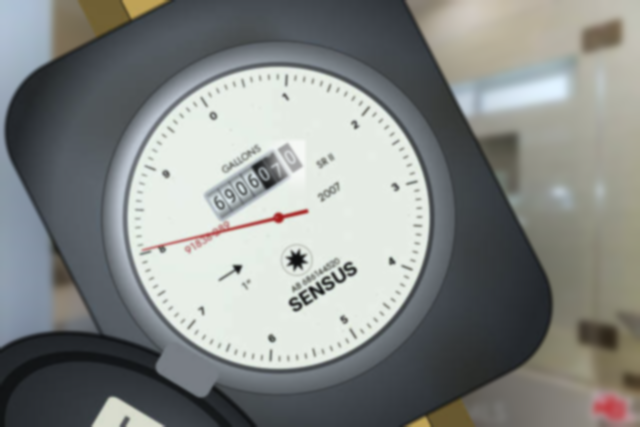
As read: gal 6906068.0
